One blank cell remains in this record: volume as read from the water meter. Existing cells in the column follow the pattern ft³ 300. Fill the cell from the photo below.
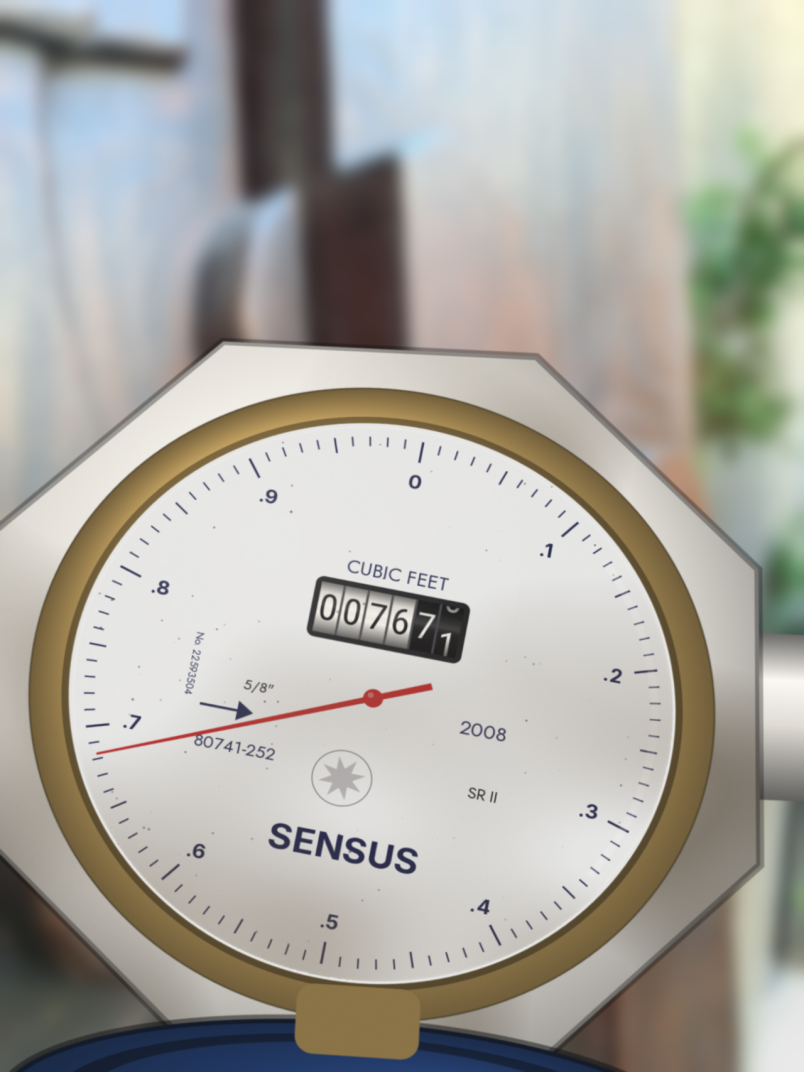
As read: ft³ 7670.68
